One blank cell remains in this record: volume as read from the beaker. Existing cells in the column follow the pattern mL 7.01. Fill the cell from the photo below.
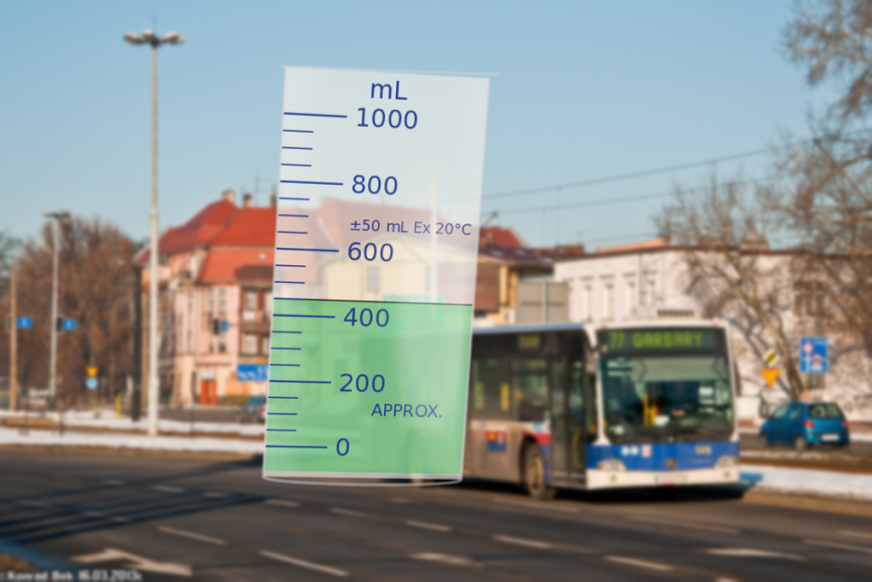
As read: mL 450
